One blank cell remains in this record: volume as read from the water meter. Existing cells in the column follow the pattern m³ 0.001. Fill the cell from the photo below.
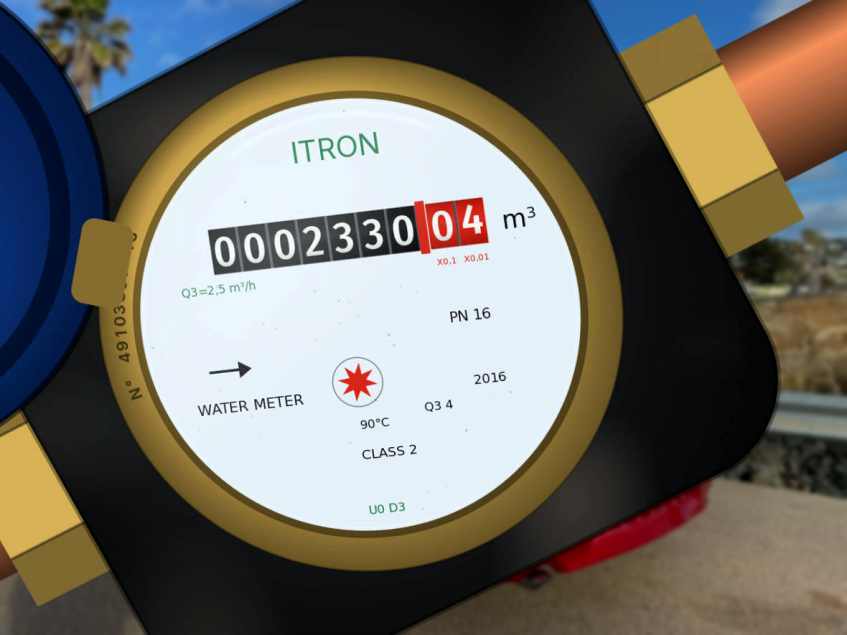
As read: m³ 2330.04
